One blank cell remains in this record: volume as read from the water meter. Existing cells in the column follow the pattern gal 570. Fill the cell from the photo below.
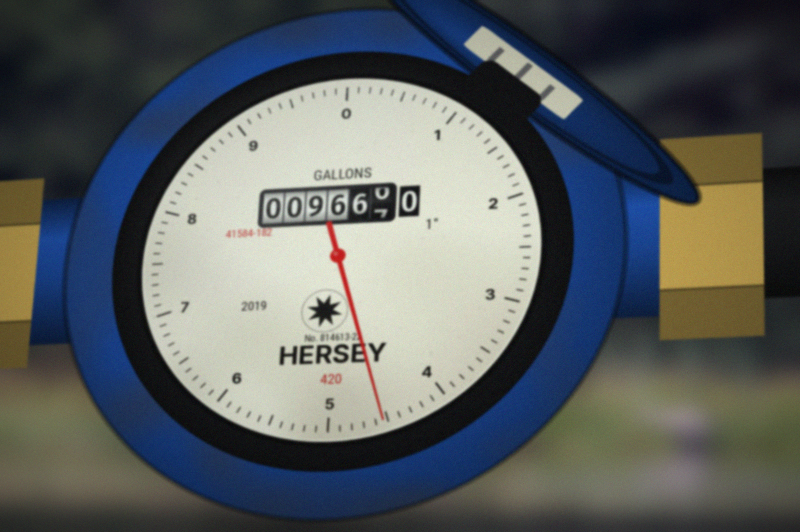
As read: gal 96664.5
